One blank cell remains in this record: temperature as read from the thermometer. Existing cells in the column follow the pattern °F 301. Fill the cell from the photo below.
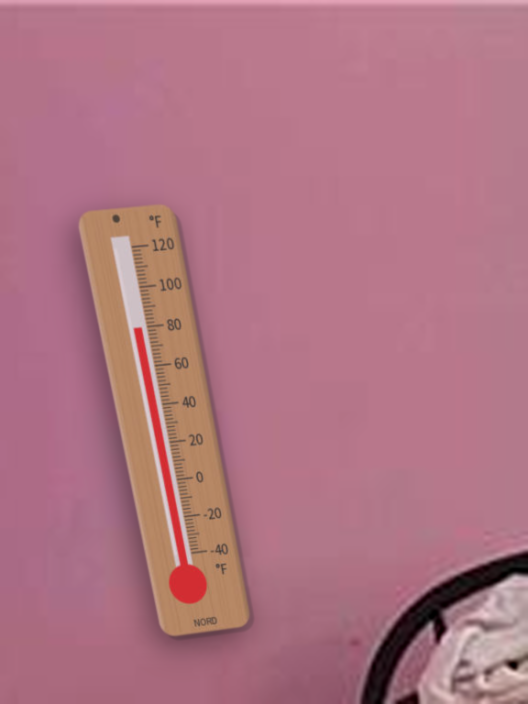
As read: °F 80
